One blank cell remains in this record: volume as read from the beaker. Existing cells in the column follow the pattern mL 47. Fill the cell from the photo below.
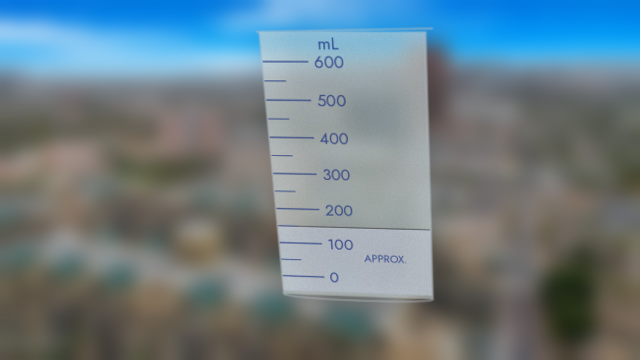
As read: mL 150
